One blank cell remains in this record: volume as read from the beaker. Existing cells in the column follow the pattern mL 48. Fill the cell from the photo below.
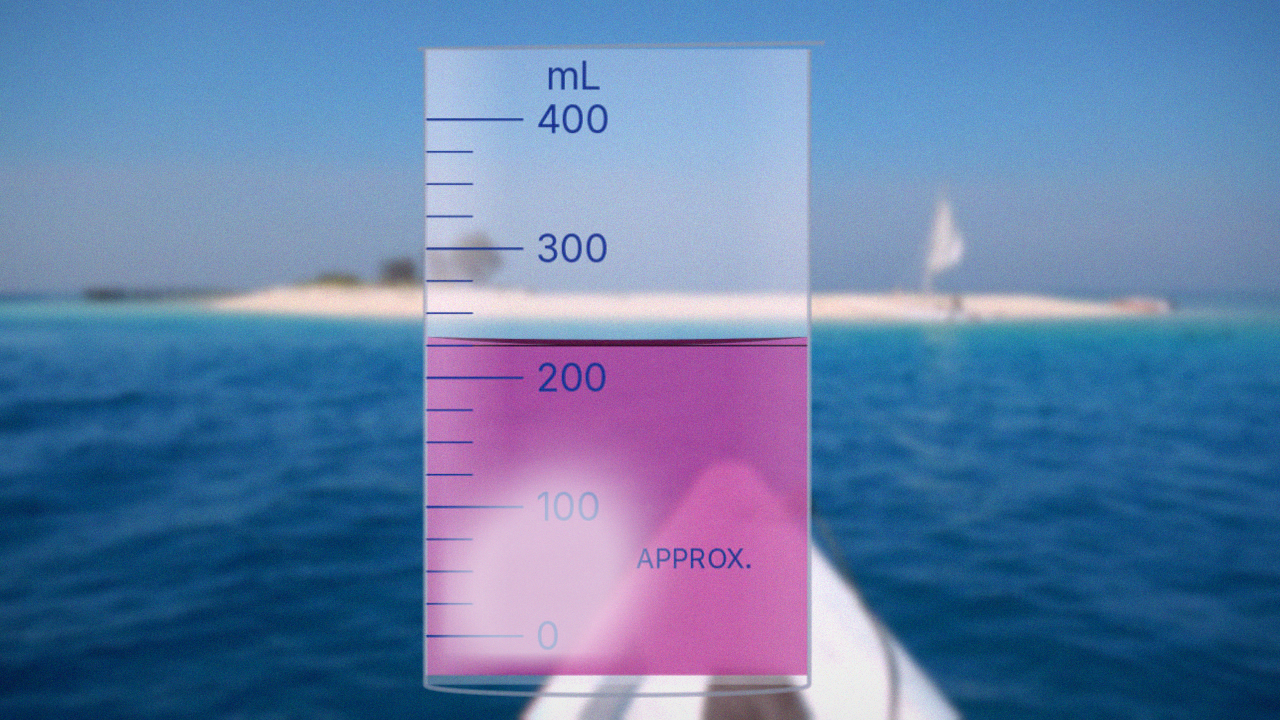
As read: mL 225
